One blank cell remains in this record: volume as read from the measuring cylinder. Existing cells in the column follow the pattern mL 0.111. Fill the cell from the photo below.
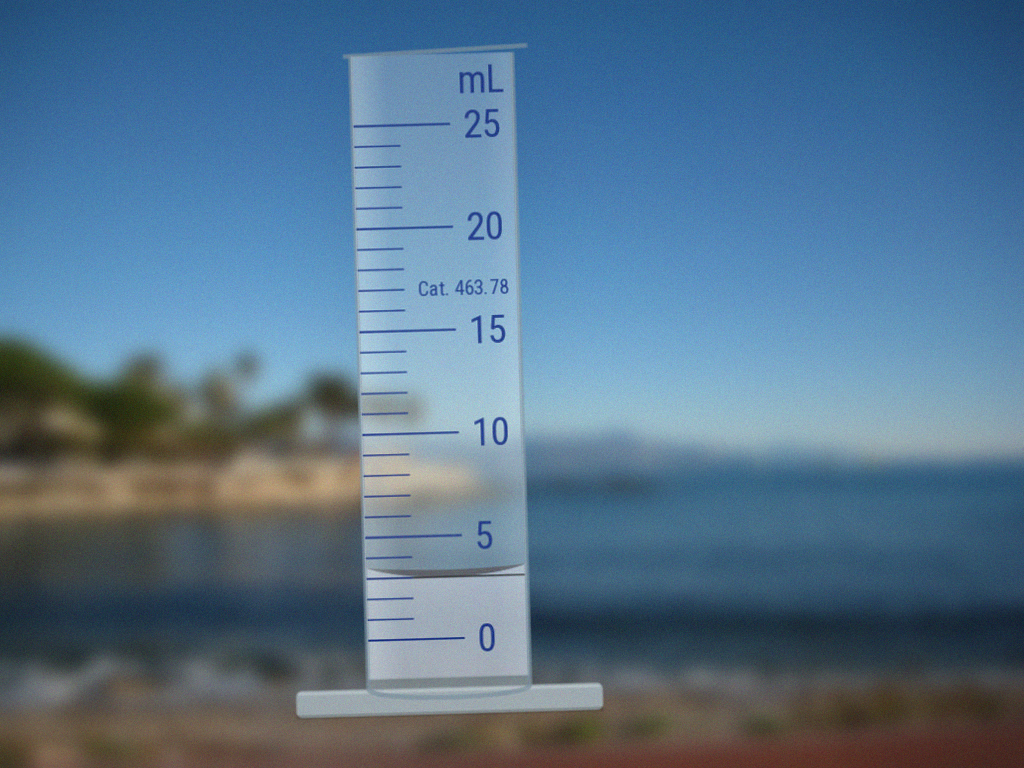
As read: mL 3
